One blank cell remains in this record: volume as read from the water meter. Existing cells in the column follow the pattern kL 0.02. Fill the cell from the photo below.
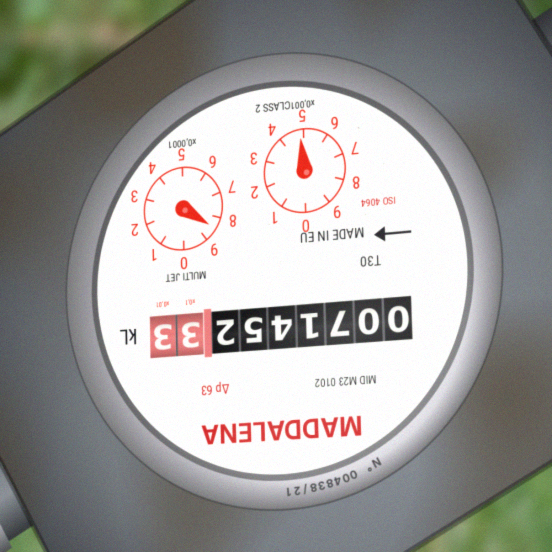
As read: kL 71452.3348
